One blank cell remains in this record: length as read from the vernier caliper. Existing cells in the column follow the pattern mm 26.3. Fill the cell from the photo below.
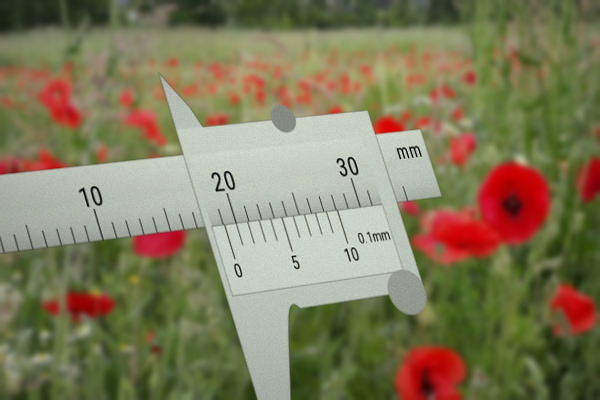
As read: mm 19.1
